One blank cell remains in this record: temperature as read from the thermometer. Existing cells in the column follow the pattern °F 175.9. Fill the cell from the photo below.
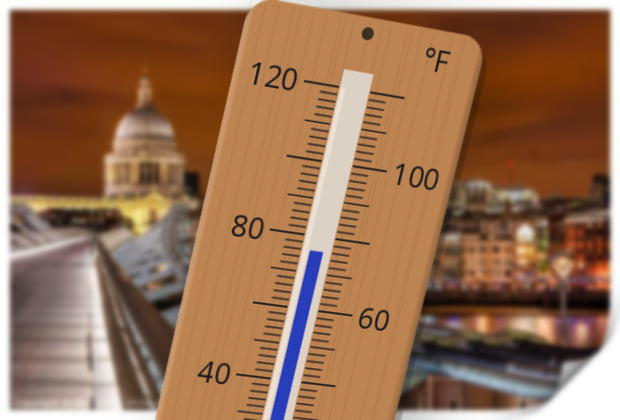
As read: °F 76
